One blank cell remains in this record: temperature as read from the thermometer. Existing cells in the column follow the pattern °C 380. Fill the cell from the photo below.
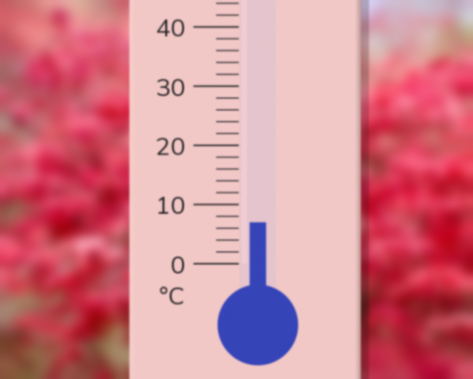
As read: °C 7
